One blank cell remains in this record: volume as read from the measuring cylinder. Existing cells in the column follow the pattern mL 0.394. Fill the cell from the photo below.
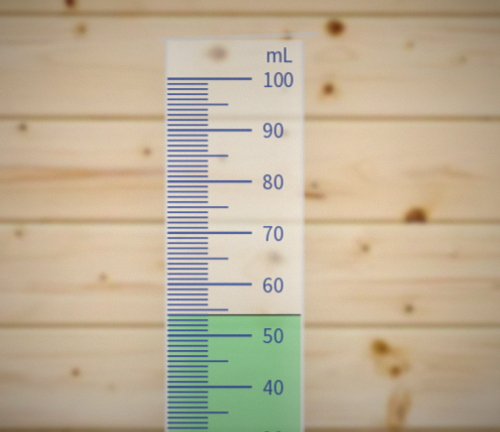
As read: mL 54
